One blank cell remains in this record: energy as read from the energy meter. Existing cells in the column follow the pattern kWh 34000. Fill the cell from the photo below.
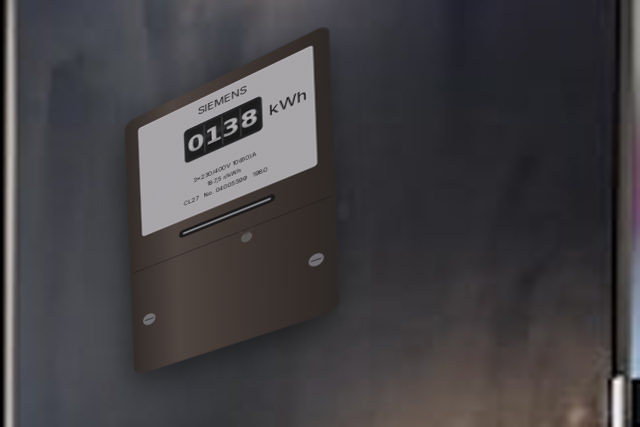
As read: kWh 138
